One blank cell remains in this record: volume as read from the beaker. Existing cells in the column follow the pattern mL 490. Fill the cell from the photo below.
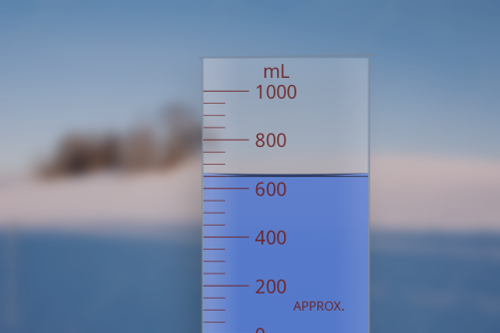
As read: mL 650
